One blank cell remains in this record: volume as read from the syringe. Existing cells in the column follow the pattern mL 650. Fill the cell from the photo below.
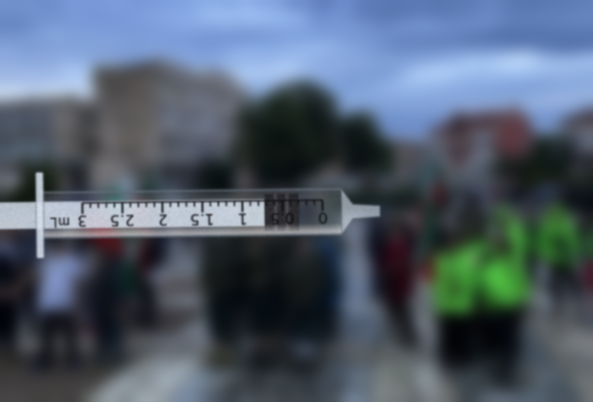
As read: mL 0.3
